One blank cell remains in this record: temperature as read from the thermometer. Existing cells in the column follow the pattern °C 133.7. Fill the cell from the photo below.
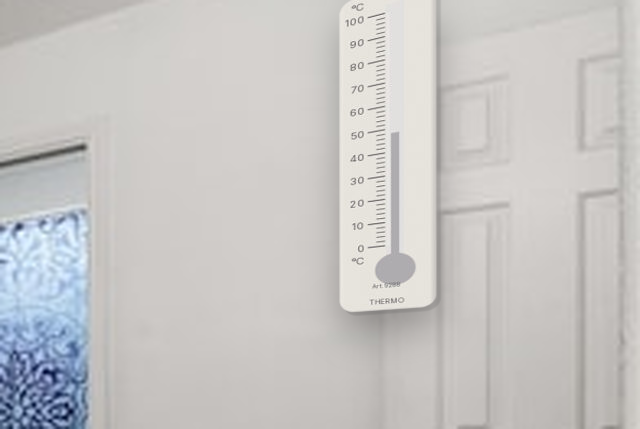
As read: °C 48
